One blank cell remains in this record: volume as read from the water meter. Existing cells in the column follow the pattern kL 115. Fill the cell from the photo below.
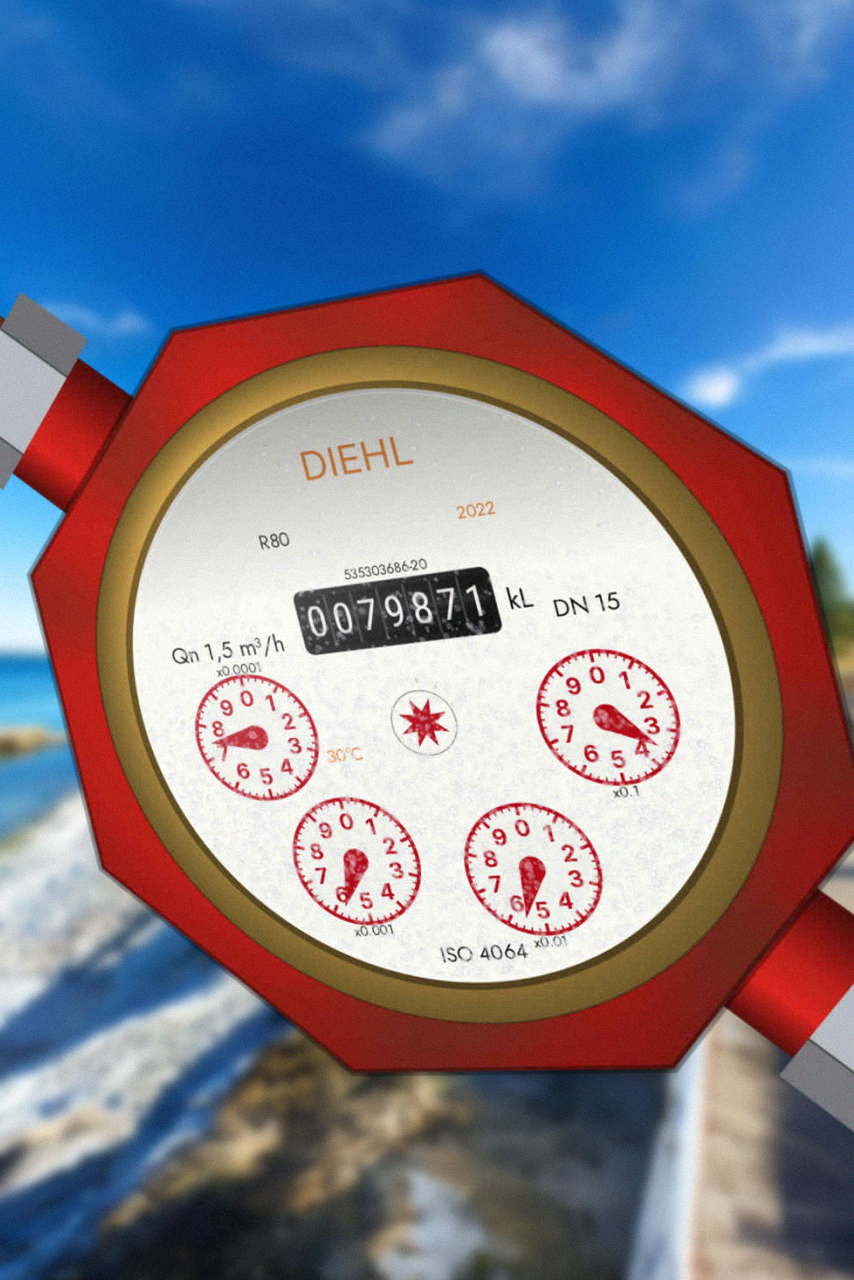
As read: kL 79871.3557
